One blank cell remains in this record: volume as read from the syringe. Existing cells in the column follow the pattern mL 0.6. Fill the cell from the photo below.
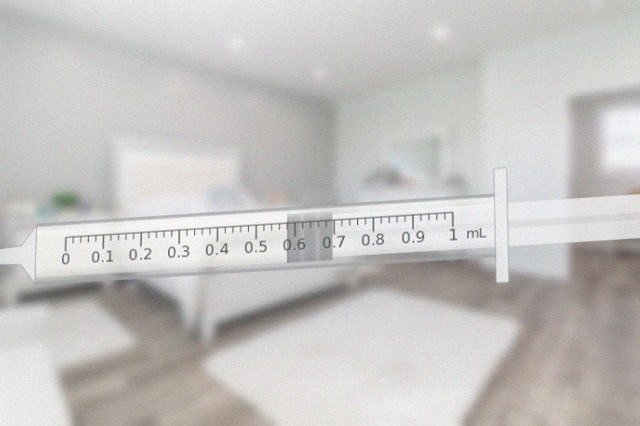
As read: mL 0.58
